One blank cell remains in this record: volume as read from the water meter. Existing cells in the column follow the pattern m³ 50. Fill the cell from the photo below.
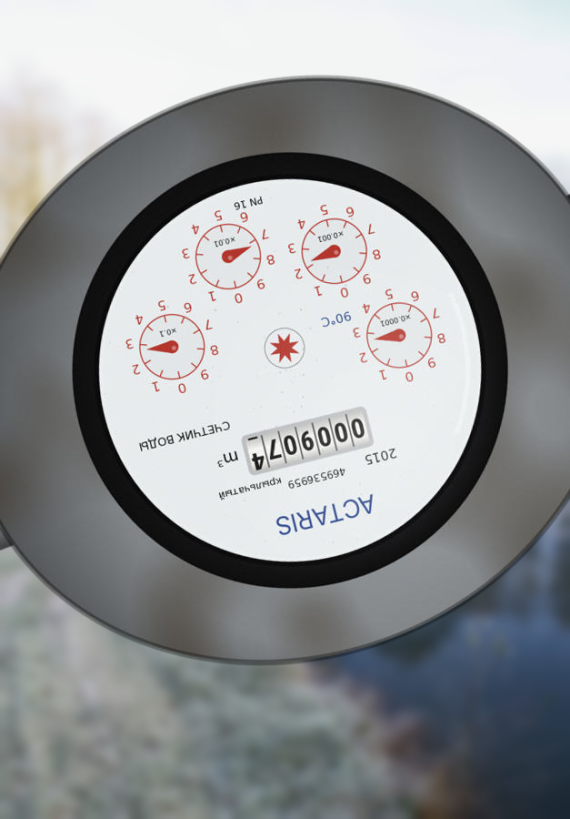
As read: m³ 9074.2722
